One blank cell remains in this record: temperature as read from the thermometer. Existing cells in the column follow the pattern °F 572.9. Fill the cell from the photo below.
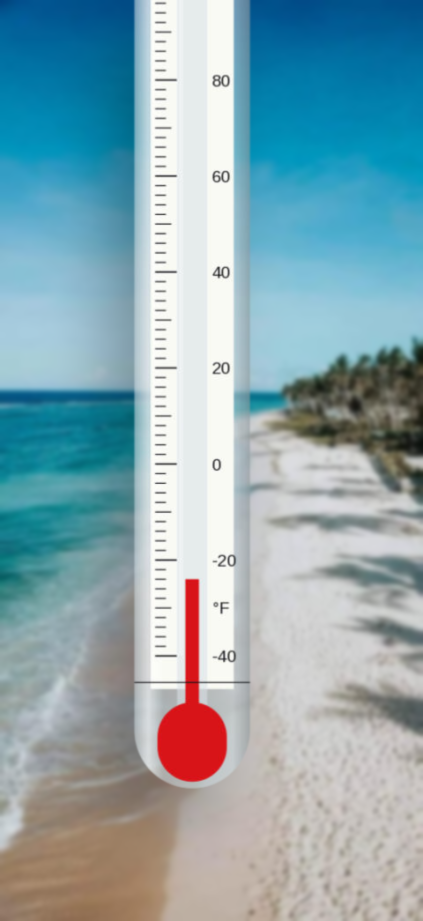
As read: °F -24
